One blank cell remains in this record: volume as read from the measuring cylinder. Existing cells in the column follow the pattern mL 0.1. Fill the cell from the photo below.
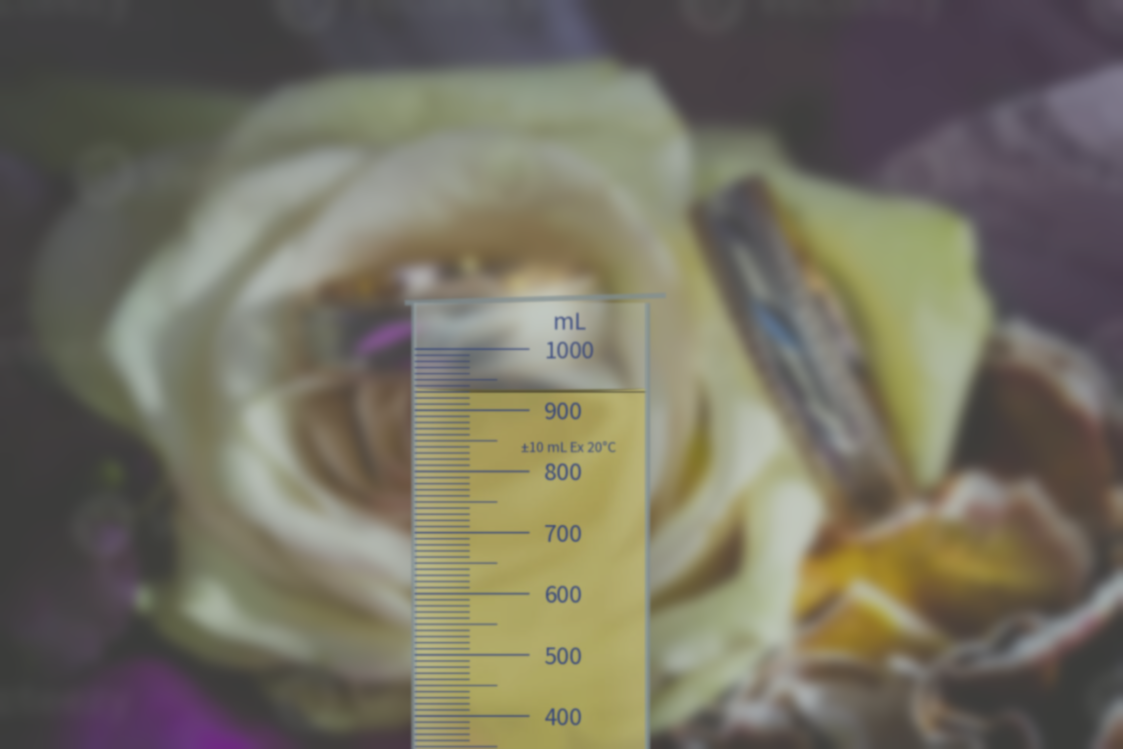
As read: mL 930
